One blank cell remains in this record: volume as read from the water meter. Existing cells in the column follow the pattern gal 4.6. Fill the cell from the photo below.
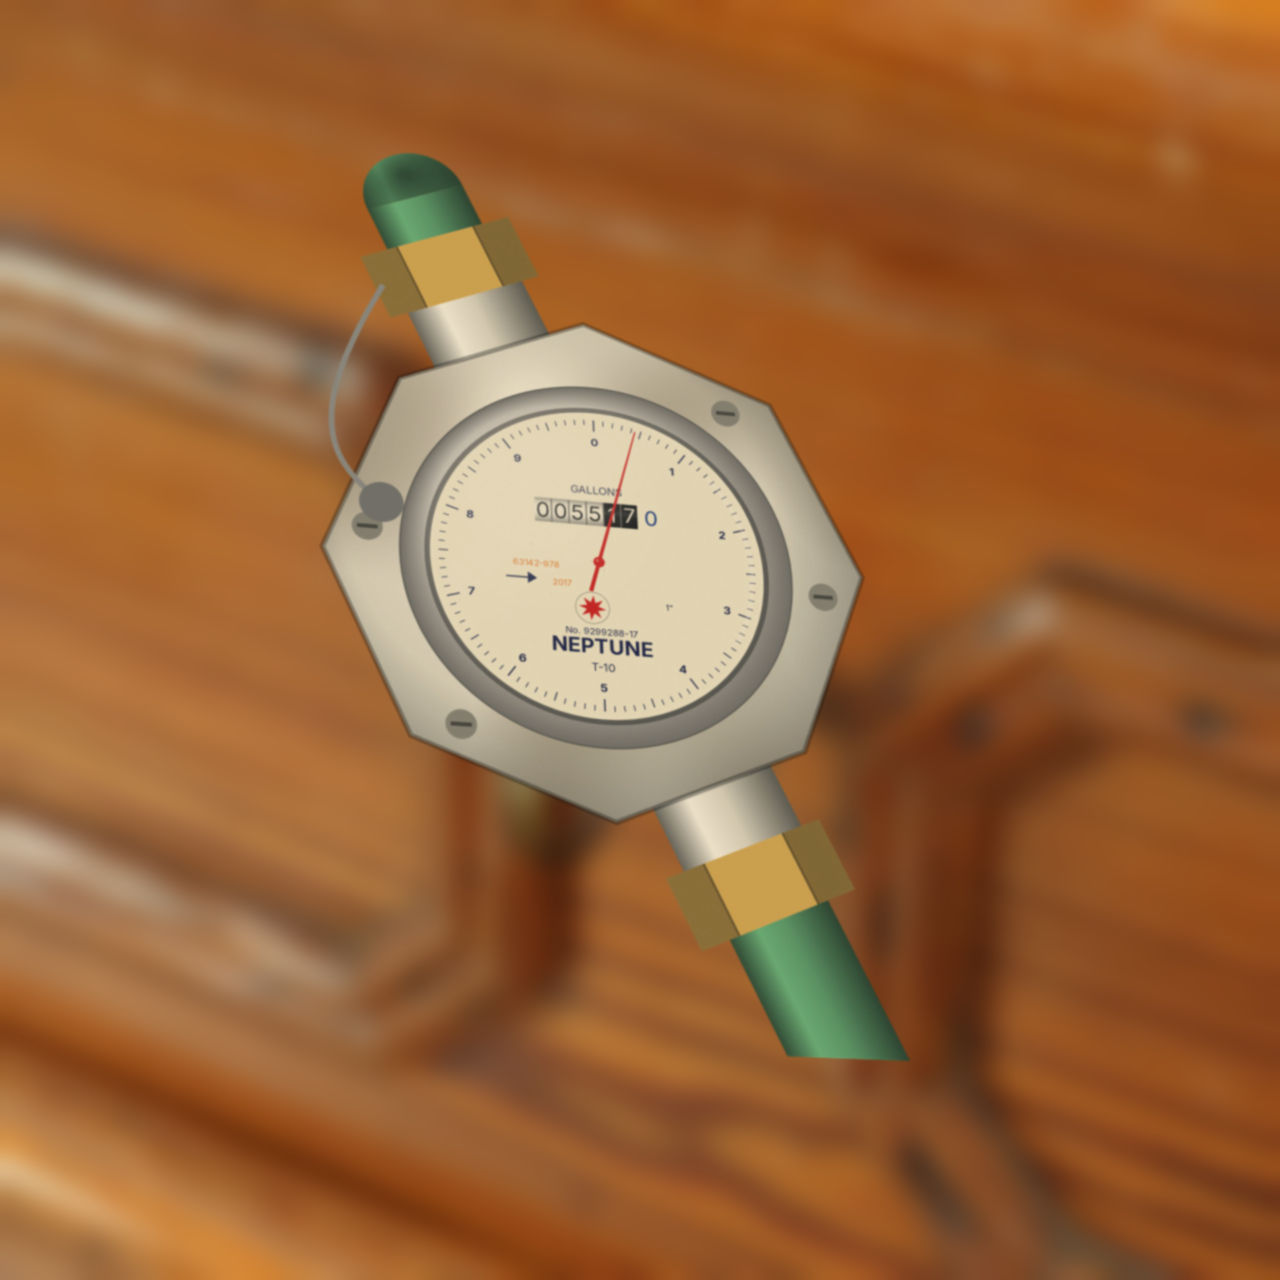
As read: gal 55170.4
